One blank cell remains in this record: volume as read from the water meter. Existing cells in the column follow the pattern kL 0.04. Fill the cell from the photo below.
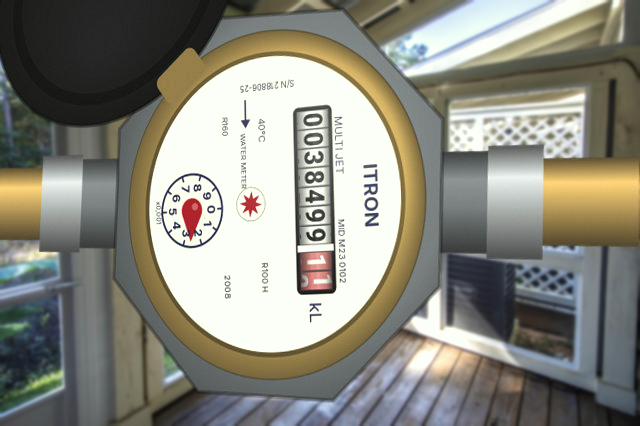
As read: kL 38499.112
